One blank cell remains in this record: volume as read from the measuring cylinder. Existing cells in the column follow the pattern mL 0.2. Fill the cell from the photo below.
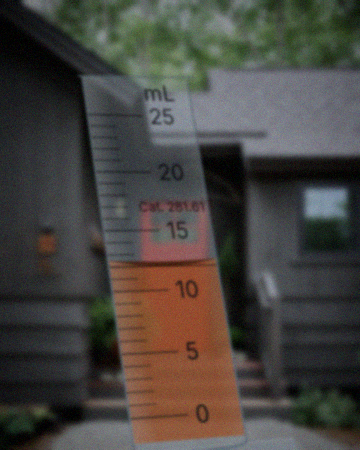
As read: mL 12
